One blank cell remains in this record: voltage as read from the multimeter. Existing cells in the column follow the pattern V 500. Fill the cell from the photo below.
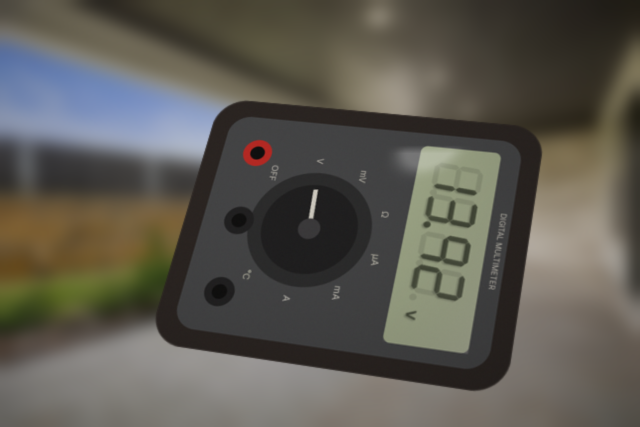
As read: V 13.92
